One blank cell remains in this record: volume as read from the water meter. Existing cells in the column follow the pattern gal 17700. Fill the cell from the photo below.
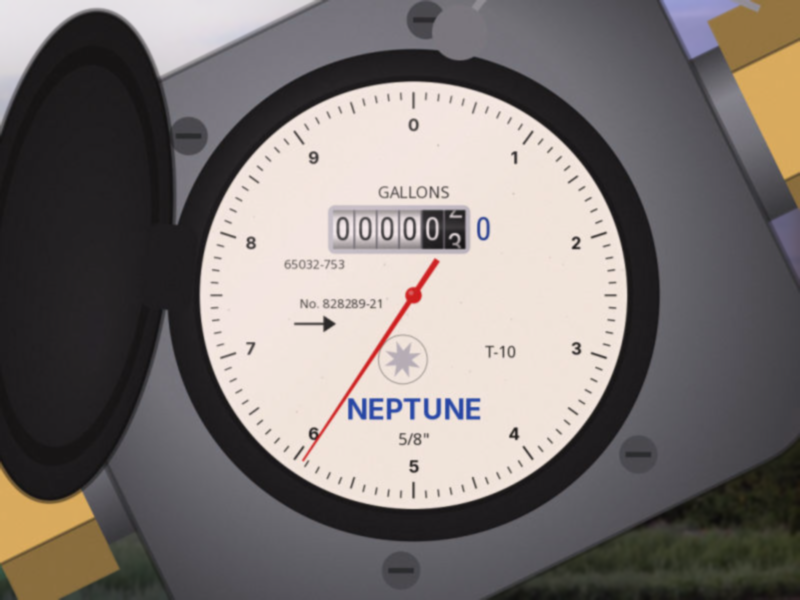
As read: gal 25.9
